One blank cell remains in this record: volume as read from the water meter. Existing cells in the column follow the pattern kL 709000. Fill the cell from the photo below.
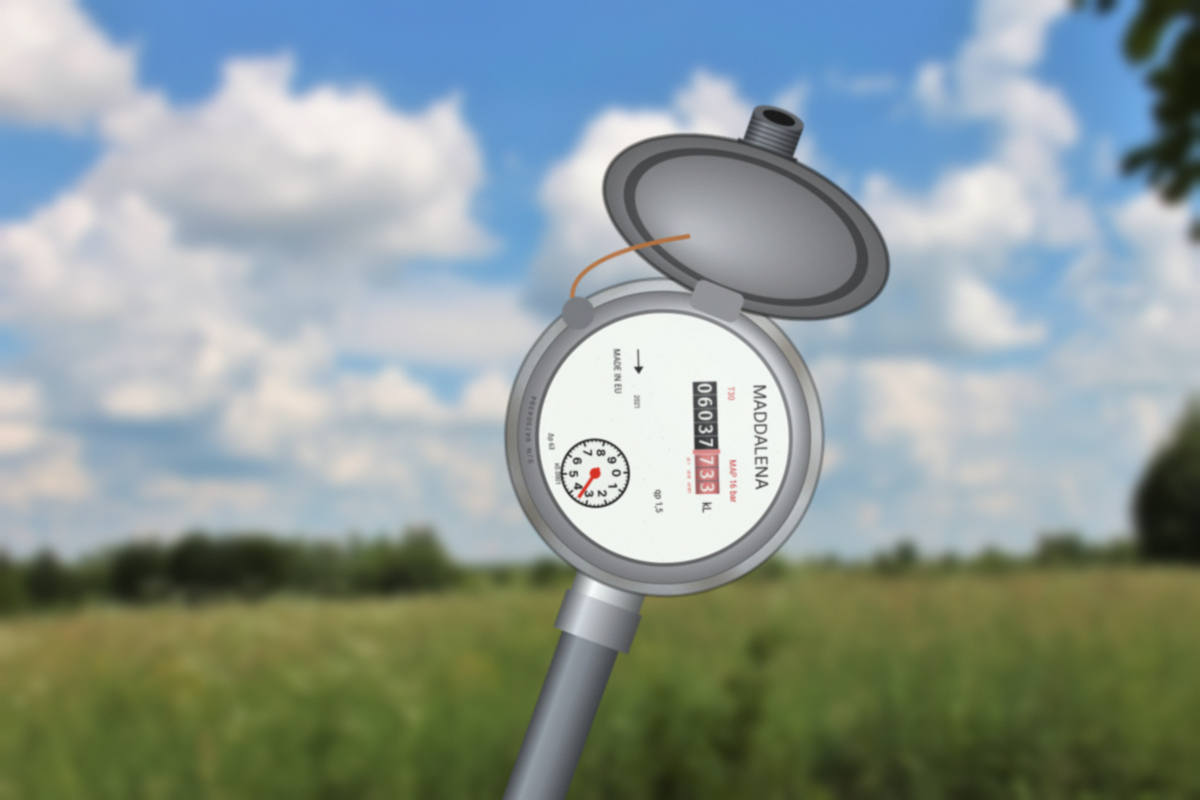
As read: kL 6037.7333
